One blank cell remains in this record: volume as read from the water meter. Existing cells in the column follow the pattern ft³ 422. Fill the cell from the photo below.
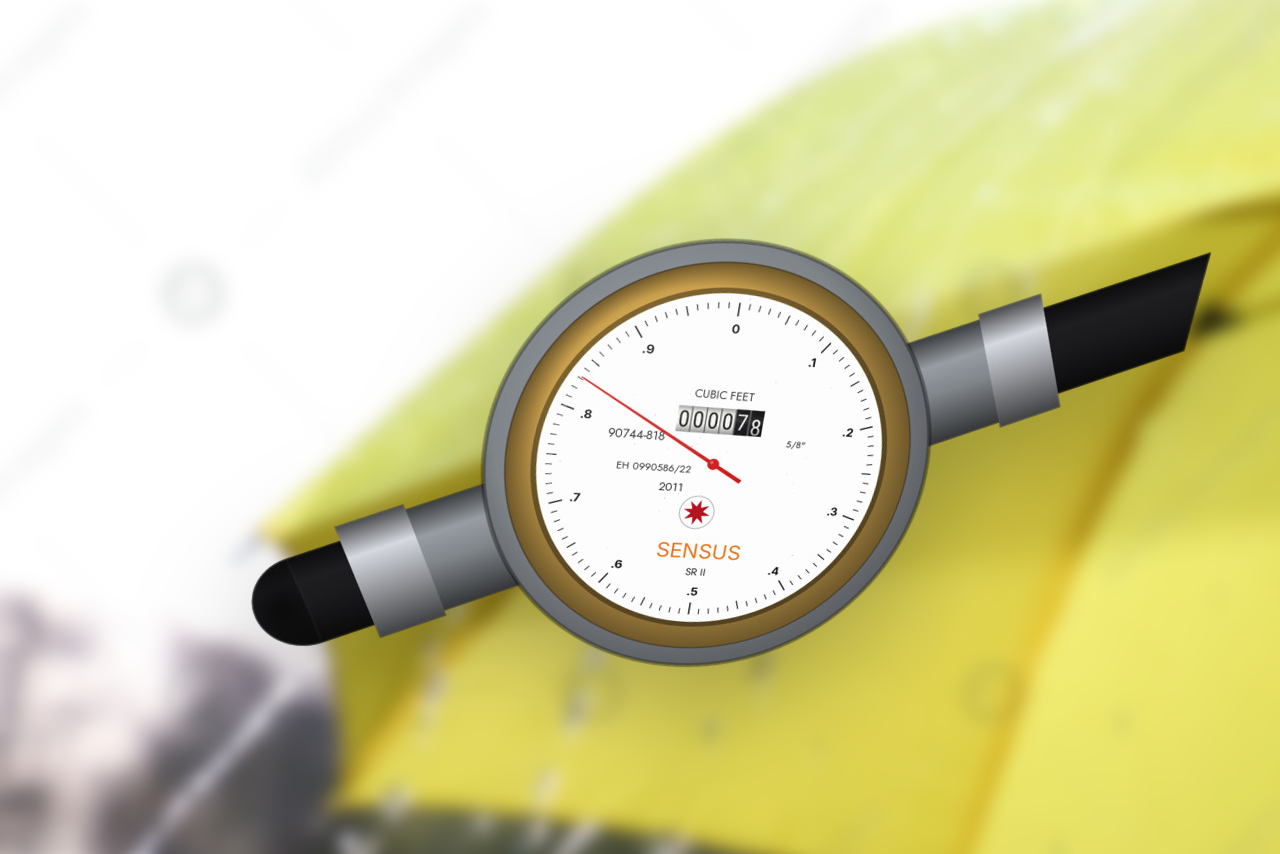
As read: ft³ 77.83
